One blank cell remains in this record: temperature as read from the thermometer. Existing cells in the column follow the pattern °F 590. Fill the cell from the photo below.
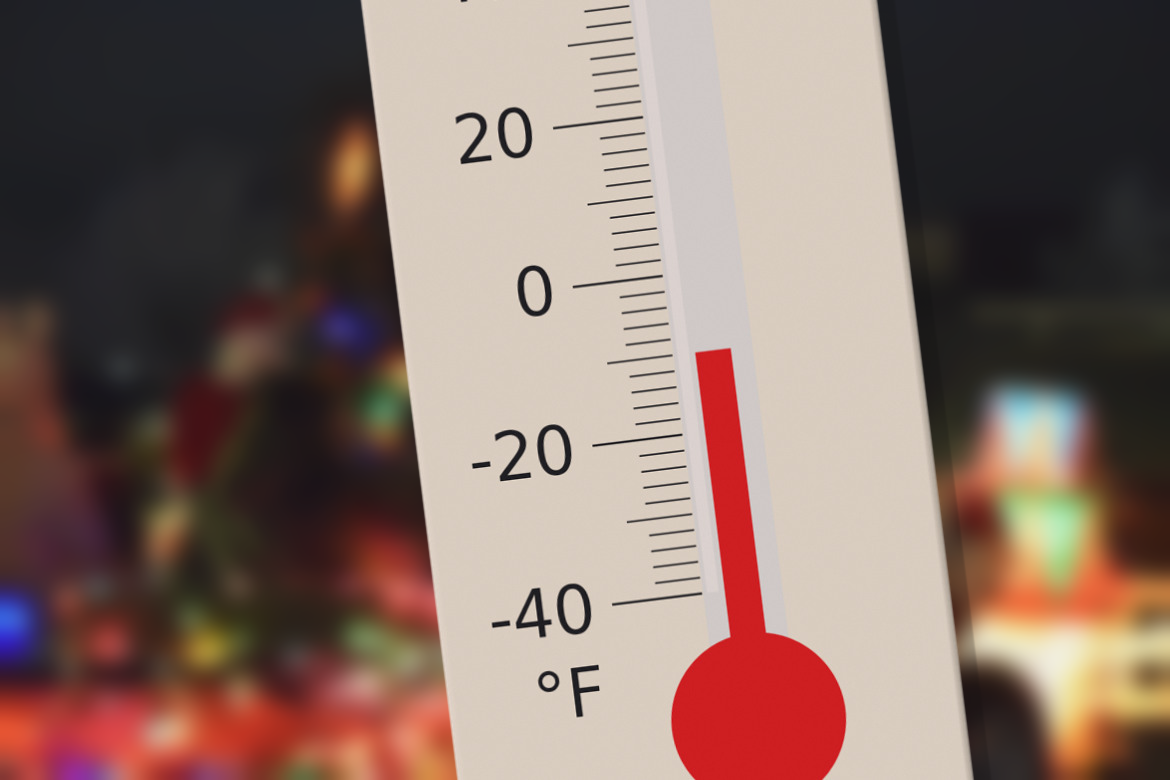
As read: °F -10
